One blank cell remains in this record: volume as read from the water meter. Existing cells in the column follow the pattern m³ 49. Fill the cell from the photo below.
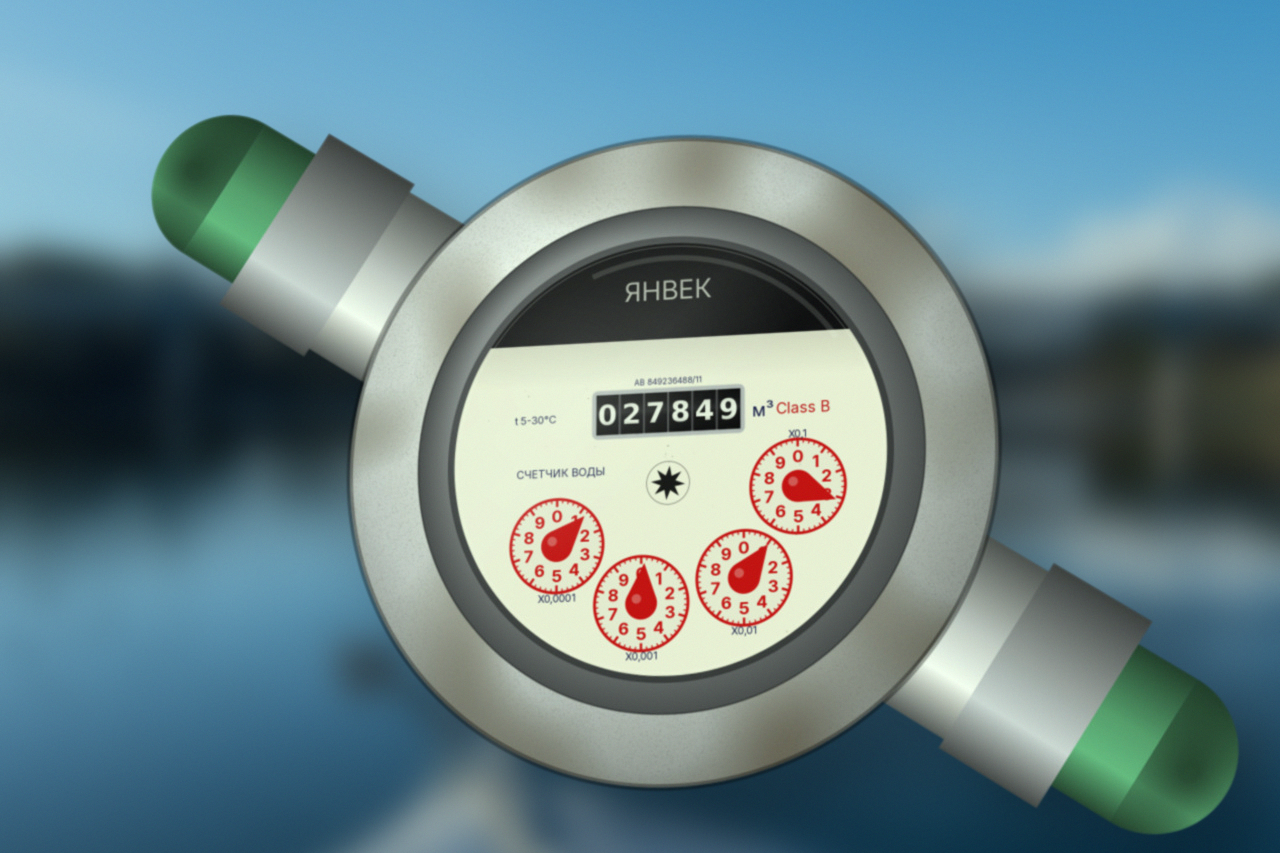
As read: m³ 27849.3101
